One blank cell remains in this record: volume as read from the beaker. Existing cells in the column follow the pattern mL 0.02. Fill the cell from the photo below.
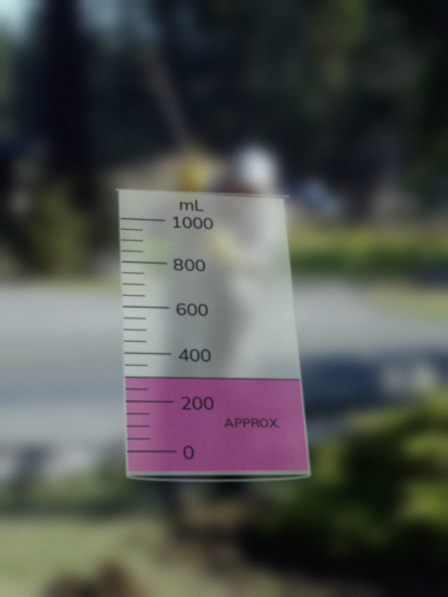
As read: mL 300
